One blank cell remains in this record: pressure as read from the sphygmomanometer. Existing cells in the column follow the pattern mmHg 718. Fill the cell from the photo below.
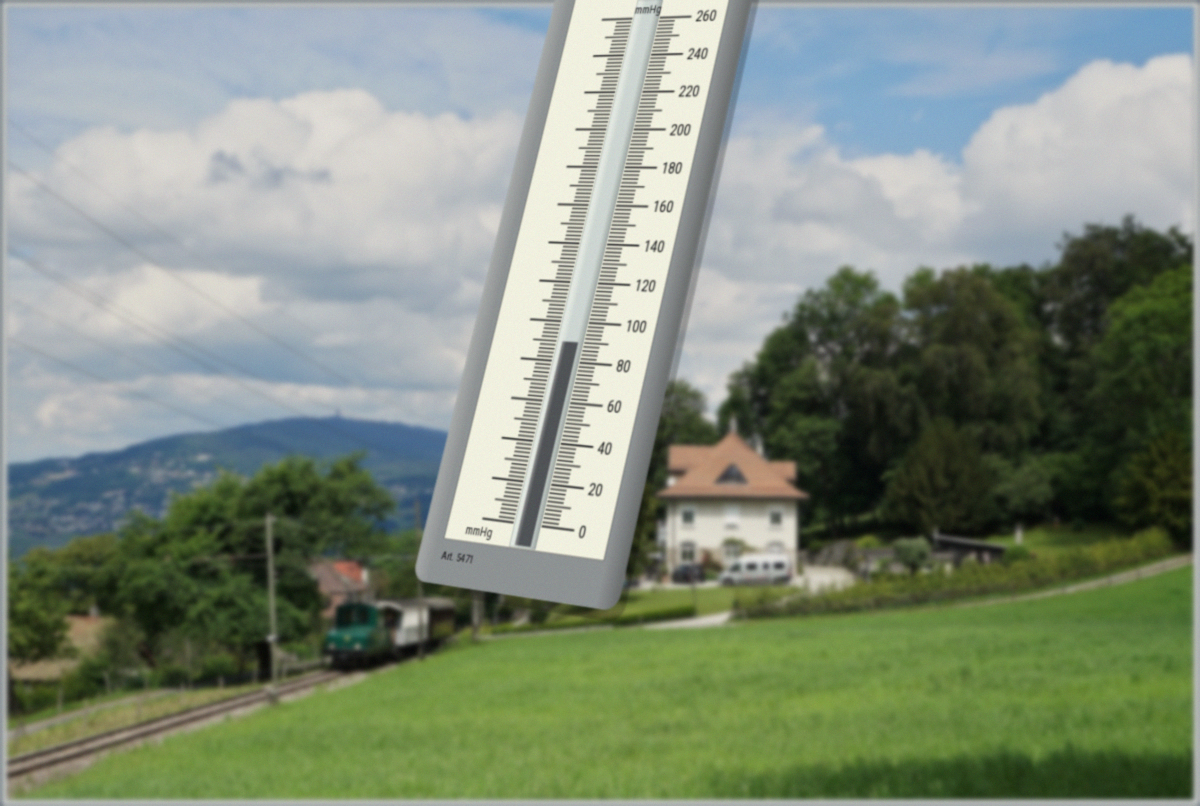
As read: mmHg 90
